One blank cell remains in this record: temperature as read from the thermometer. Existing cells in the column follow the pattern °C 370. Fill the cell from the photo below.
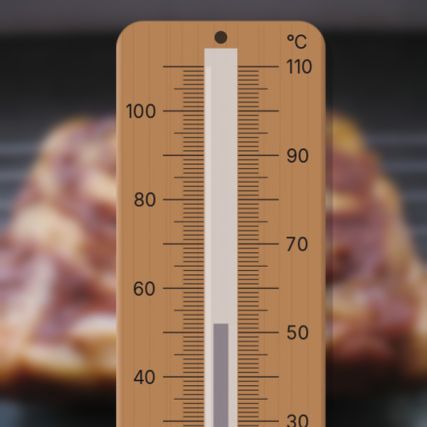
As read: °C 52
